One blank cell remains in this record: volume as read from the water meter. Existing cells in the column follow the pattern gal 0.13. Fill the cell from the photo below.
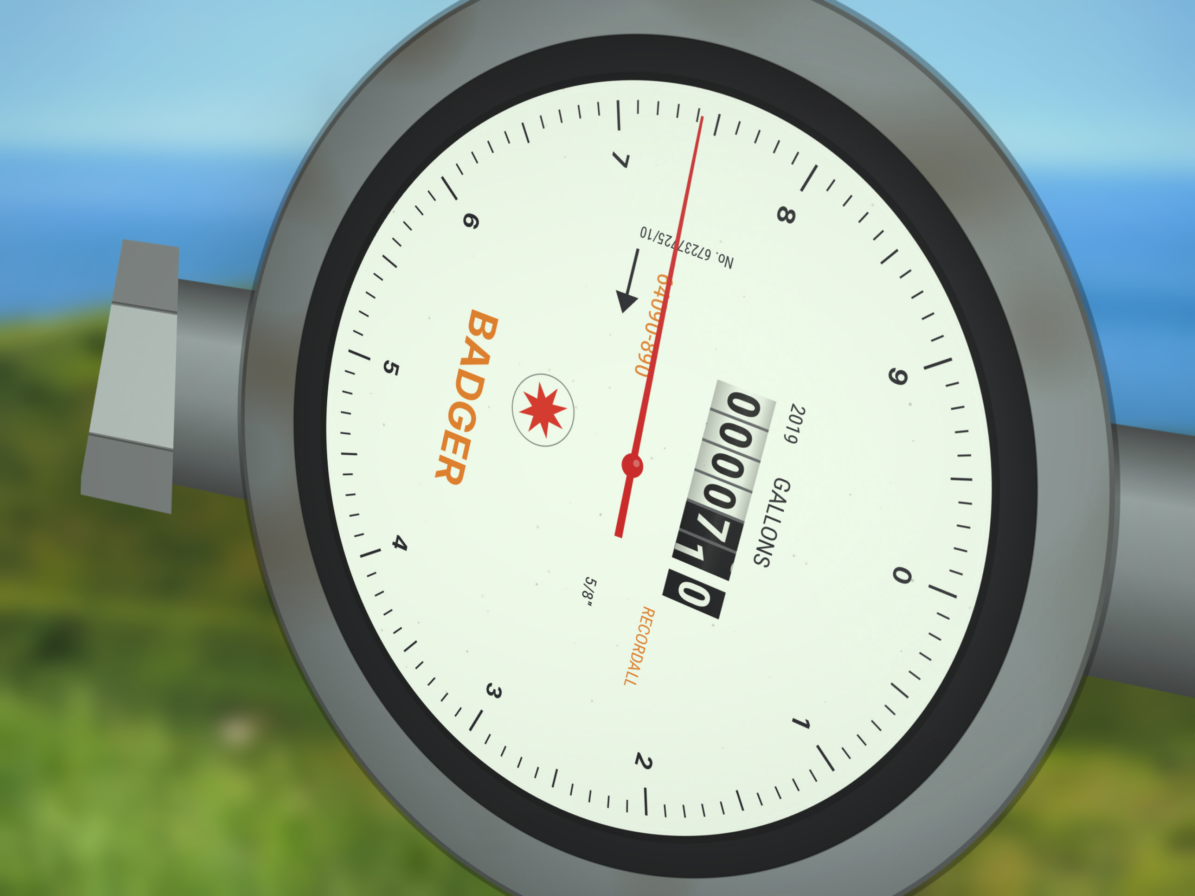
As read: gal 707.4
